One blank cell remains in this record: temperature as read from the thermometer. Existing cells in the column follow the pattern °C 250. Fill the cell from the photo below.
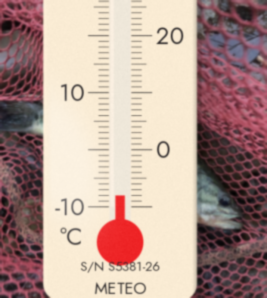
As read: °C -8
